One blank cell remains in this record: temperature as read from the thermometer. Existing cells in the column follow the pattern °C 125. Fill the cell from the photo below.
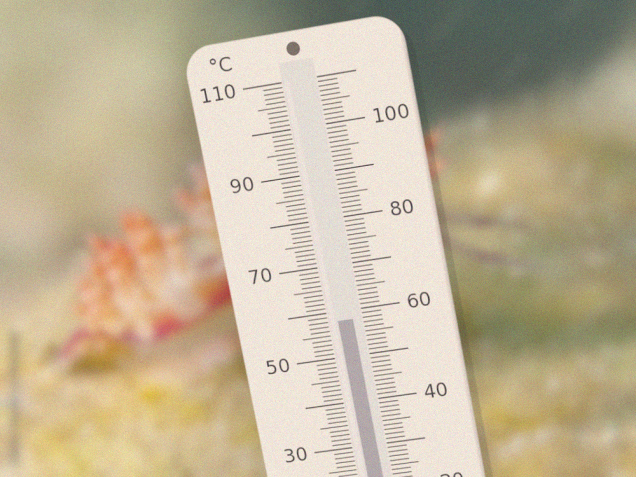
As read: °C 58
